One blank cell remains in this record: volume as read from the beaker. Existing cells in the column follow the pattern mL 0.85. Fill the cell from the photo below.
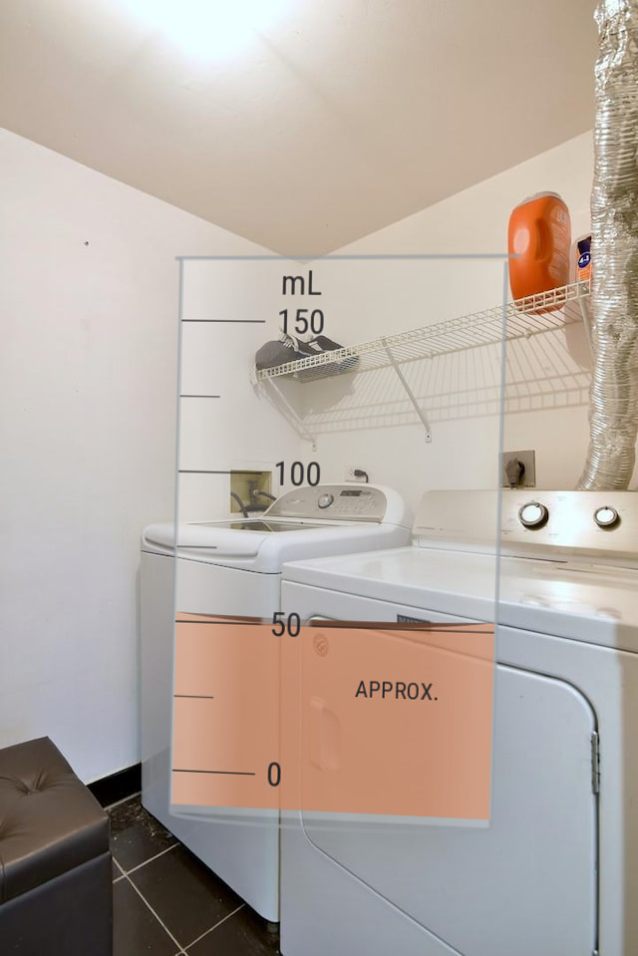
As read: mL 50
